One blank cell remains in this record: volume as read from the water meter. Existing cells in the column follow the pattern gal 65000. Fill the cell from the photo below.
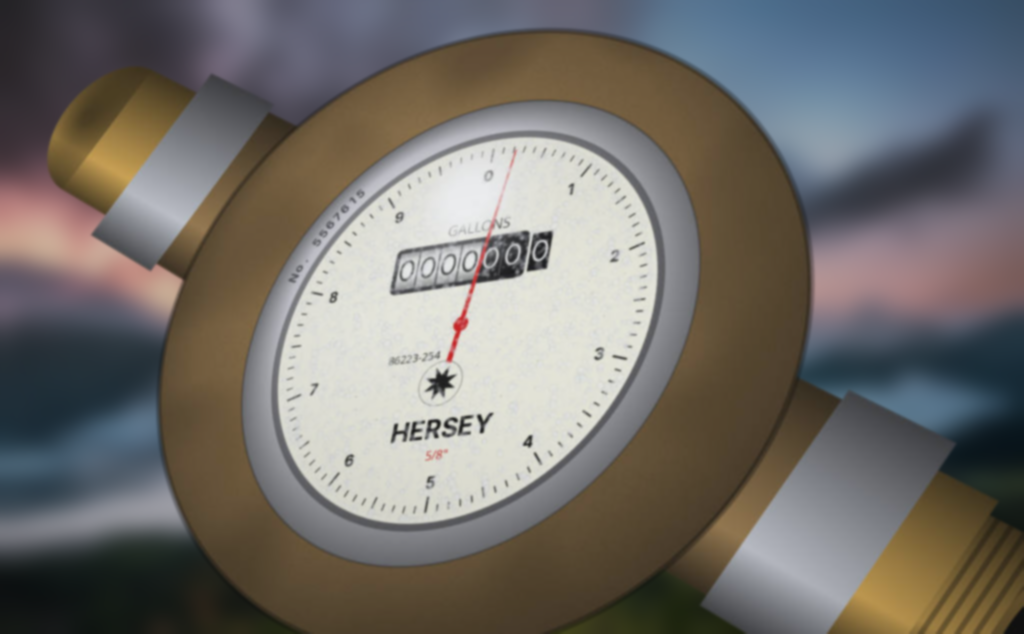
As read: gal 0.2
